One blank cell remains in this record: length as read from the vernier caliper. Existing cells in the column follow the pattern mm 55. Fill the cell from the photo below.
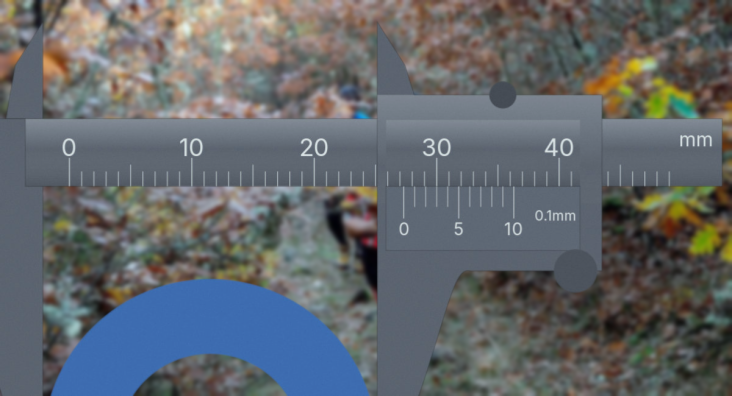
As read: mm 27.3
